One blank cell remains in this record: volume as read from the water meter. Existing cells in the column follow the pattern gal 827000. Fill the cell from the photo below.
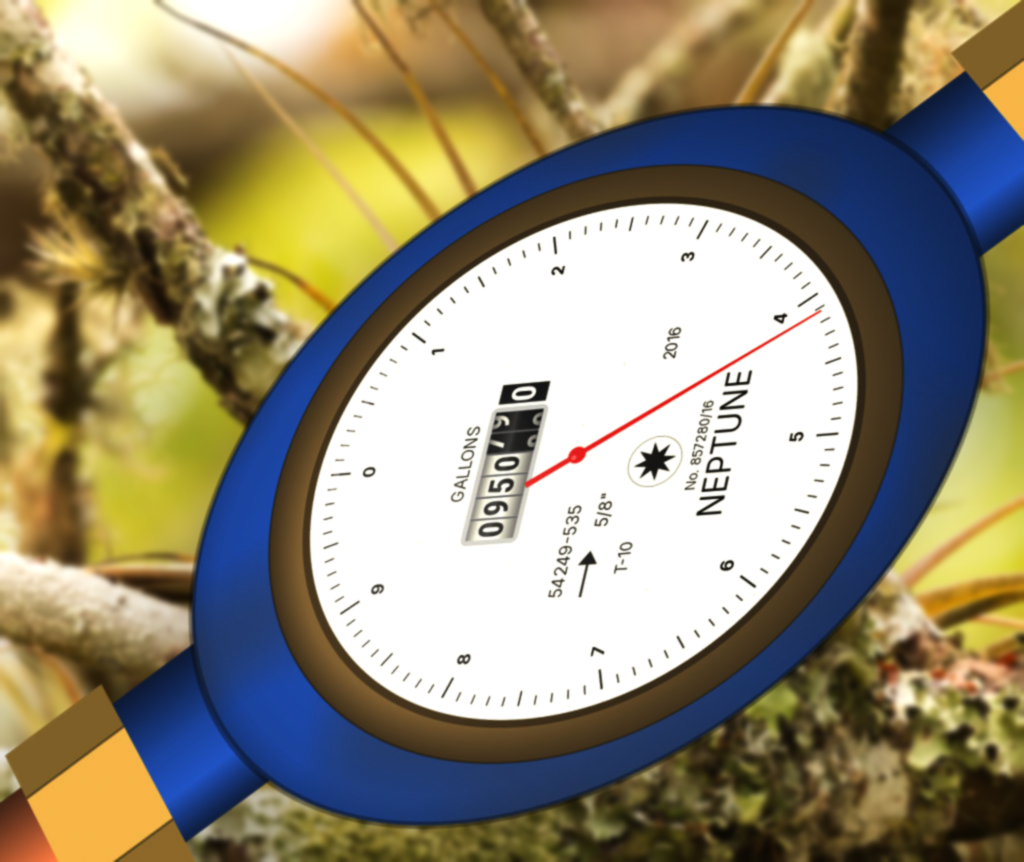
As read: gal 950794.1
